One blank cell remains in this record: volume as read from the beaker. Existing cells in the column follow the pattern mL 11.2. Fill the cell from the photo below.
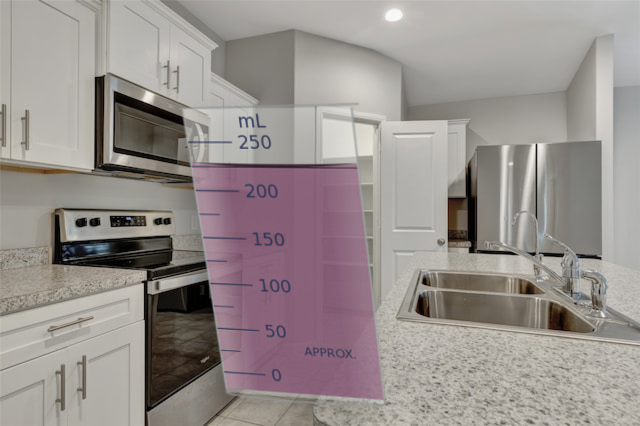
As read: mL 225
